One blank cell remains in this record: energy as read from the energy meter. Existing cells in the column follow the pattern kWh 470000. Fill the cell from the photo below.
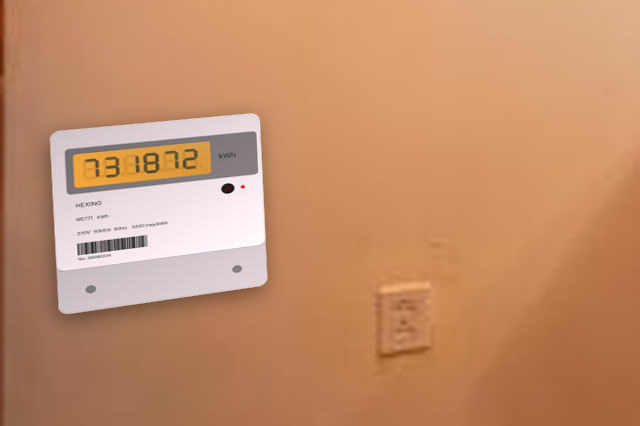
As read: kWh 731872
